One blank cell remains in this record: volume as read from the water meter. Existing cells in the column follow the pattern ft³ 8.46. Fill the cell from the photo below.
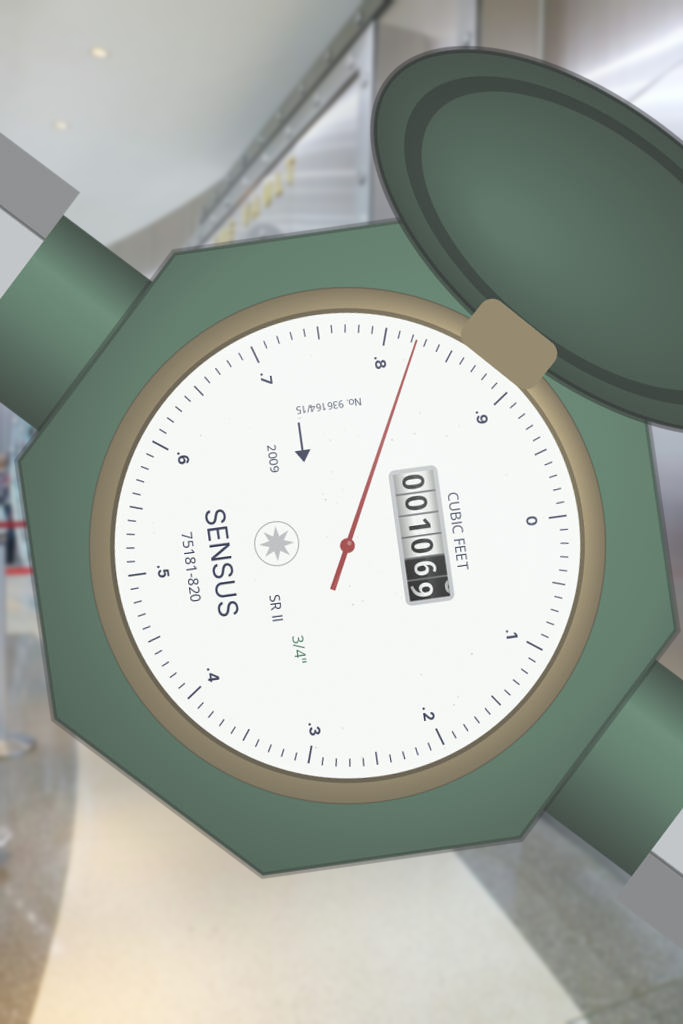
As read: ft³ 1068.82
